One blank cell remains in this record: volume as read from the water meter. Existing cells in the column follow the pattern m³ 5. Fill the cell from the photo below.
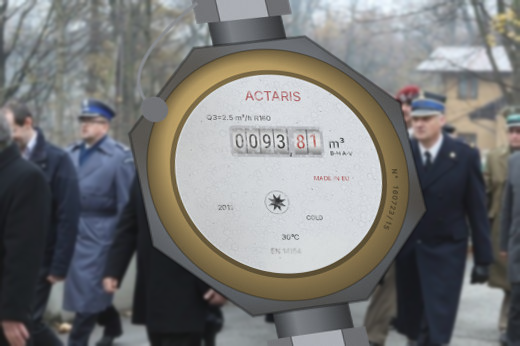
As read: m³ 93.81
